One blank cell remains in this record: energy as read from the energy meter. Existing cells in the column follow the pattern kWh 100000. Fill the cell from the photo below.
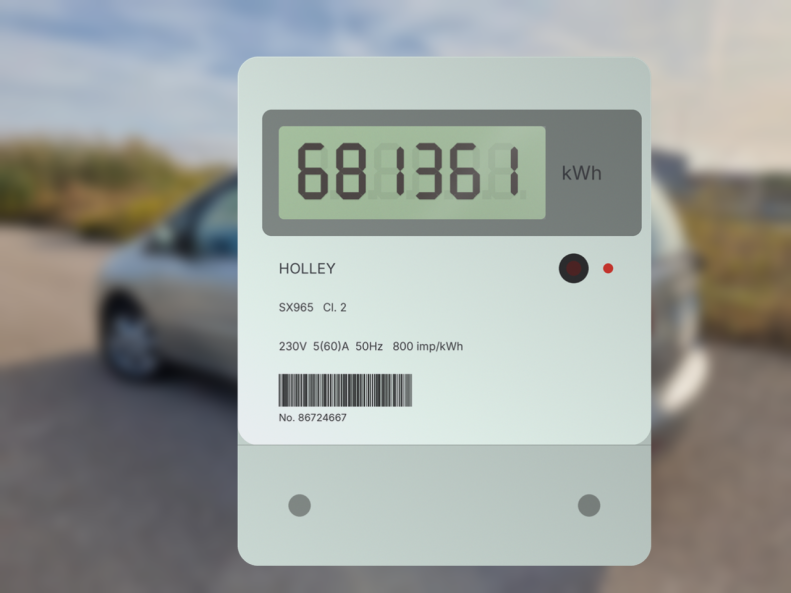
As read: kWh 681361
